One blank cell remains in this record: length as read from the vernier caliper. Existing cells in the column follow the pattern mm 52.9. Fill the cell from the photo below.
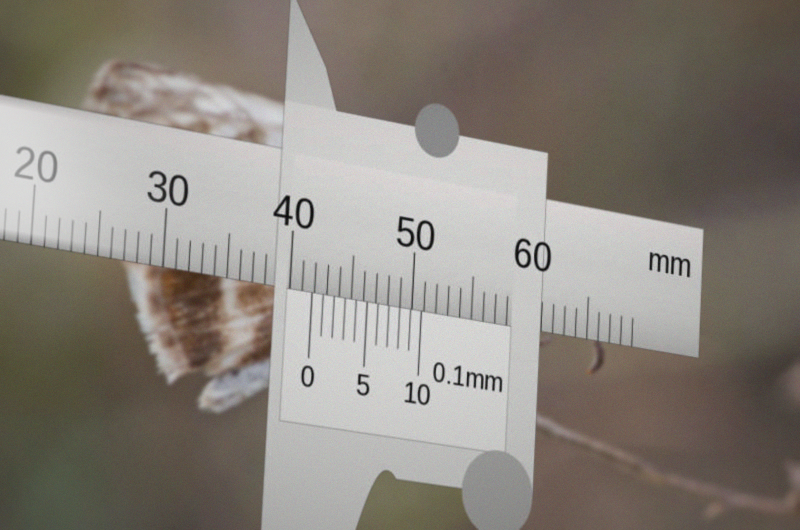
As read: mm 41.8
